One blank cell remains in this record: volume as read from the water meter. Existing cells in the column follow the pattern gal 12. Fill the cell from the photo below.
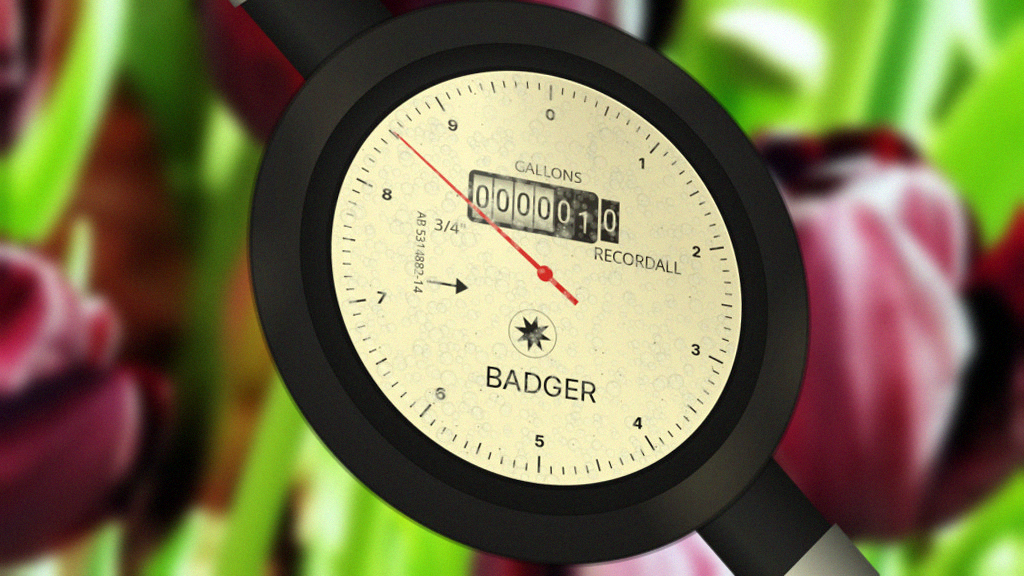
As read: gal 8.5
